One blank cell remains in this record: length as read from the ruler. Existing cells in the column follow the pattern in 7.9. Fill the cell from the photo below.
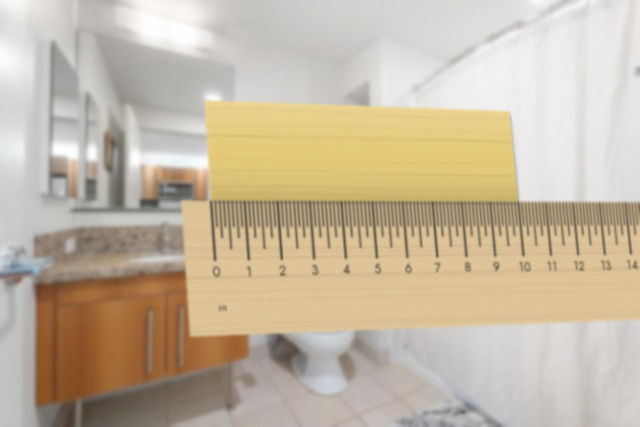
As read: in 10
